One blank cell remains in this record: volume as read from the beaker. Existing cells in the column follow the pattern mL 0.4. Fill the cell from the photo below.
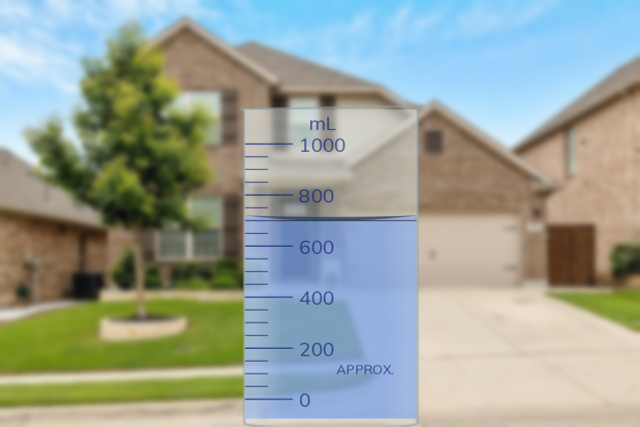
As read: mL 700
